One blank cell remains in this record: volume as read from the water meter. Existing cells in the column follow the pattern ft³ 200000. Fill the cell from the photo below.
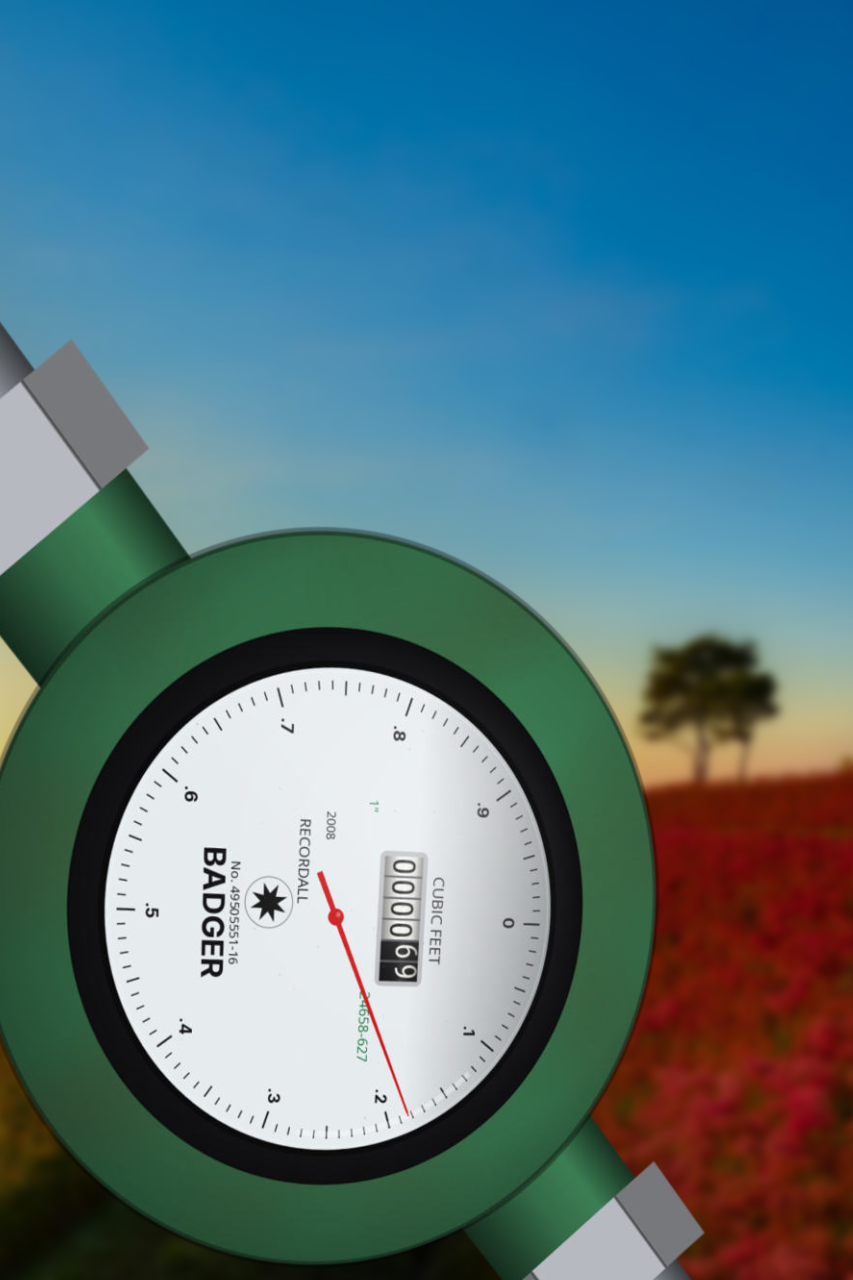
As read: ft³ 69.18
